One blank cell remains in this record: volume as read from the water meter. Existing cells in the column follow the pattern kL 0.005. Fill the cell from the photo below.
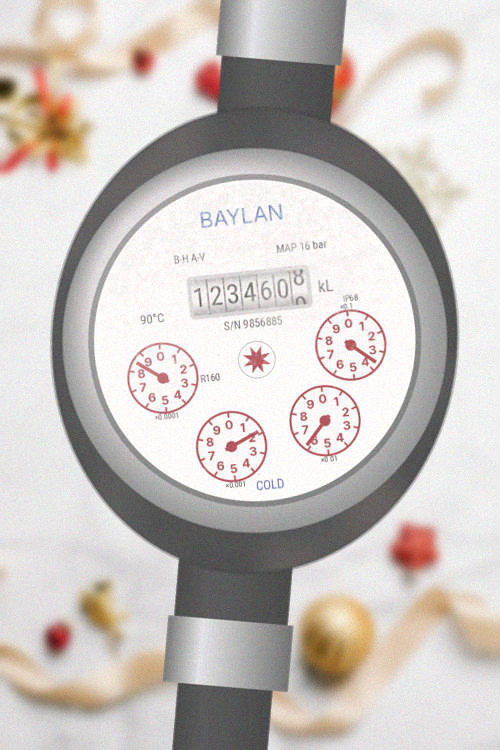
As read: kL 1234608.3618
